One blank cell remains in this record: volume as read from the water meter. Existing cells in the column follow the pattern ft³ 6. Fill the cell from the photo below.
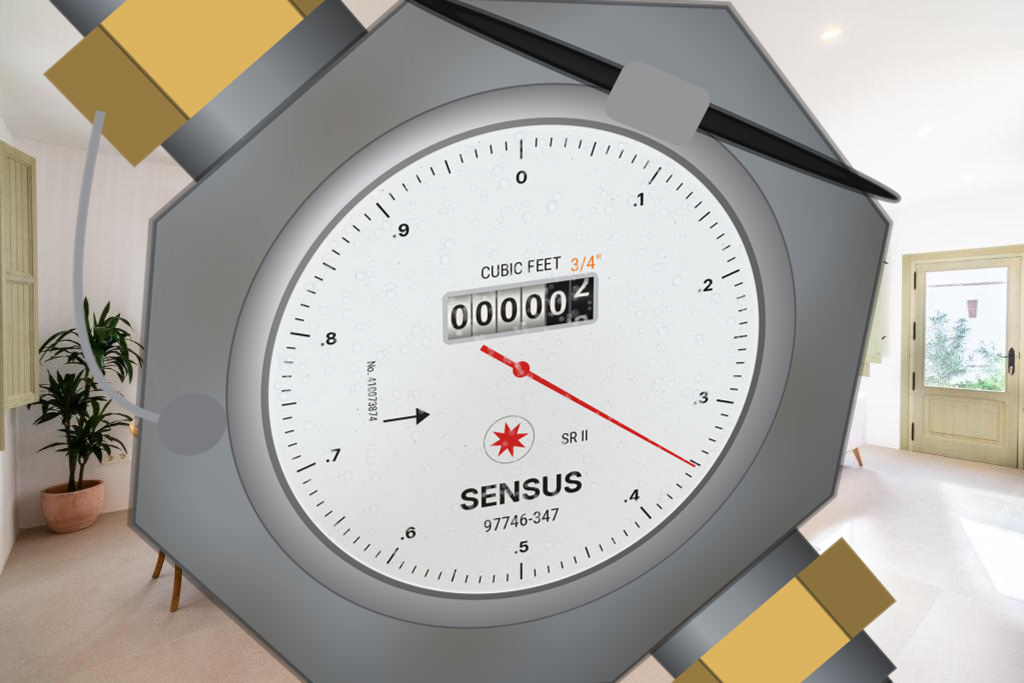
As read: ft³ 2.35
